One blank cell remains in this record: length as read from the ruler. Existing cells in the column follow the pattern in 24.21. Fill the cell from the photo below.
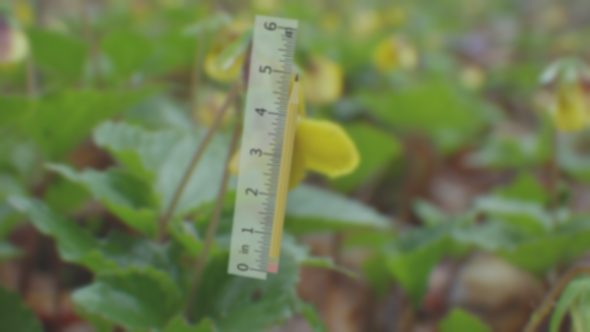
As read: in 5
